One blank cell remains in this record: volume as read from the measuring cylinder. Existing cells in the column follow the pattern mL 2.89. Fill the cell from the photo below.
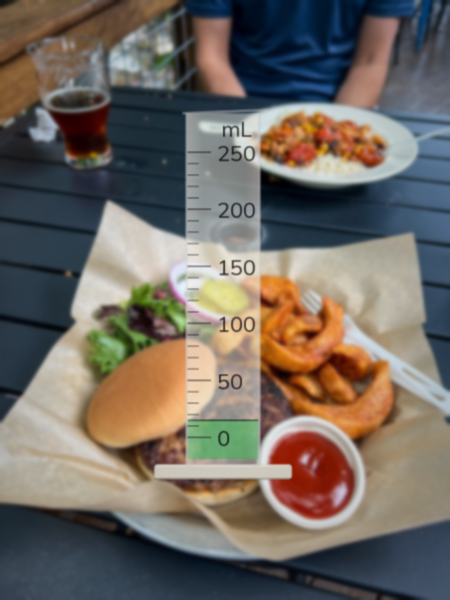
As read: mL 15
